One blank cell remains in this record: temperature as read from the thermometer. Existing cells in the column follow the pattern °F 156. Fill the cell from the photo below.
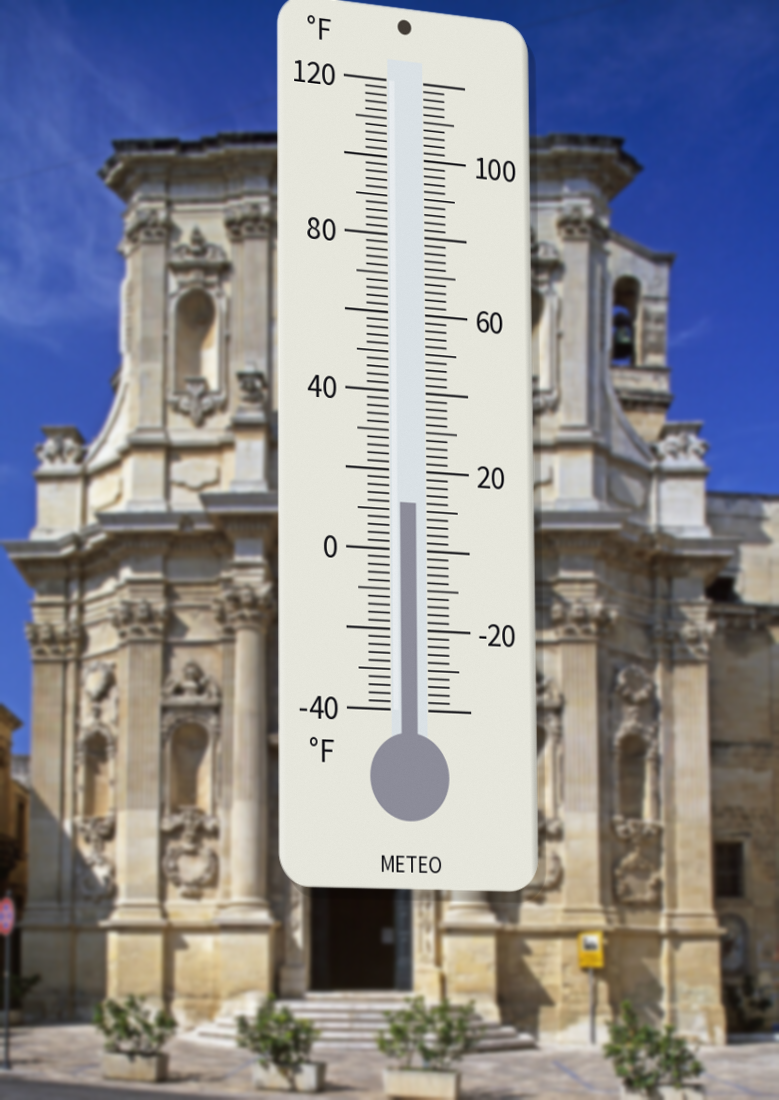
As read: °F 12
